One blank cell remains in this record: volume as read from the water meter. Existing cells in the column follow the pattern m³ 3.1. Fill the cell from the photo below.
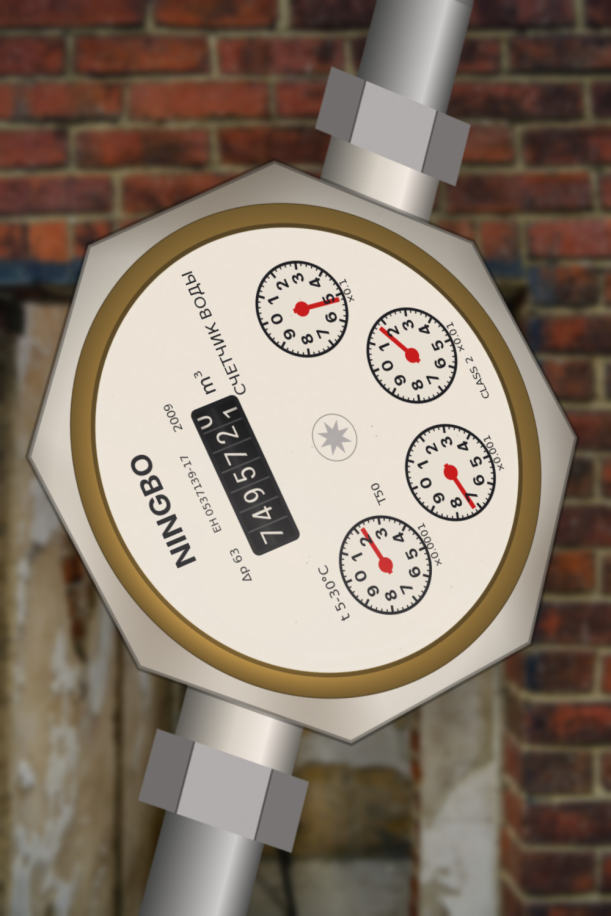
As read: m³ 7495720.5172
